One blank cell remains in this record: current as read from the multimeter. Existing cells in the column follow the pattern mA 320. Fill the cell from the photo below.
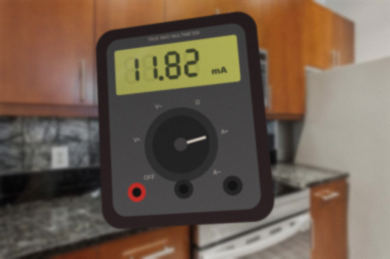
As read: mA 11.82
